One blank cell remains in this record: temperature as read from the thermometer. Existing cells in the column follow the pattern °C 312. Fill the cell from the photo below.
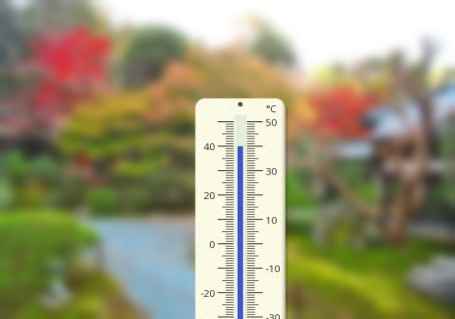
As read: °C 40
